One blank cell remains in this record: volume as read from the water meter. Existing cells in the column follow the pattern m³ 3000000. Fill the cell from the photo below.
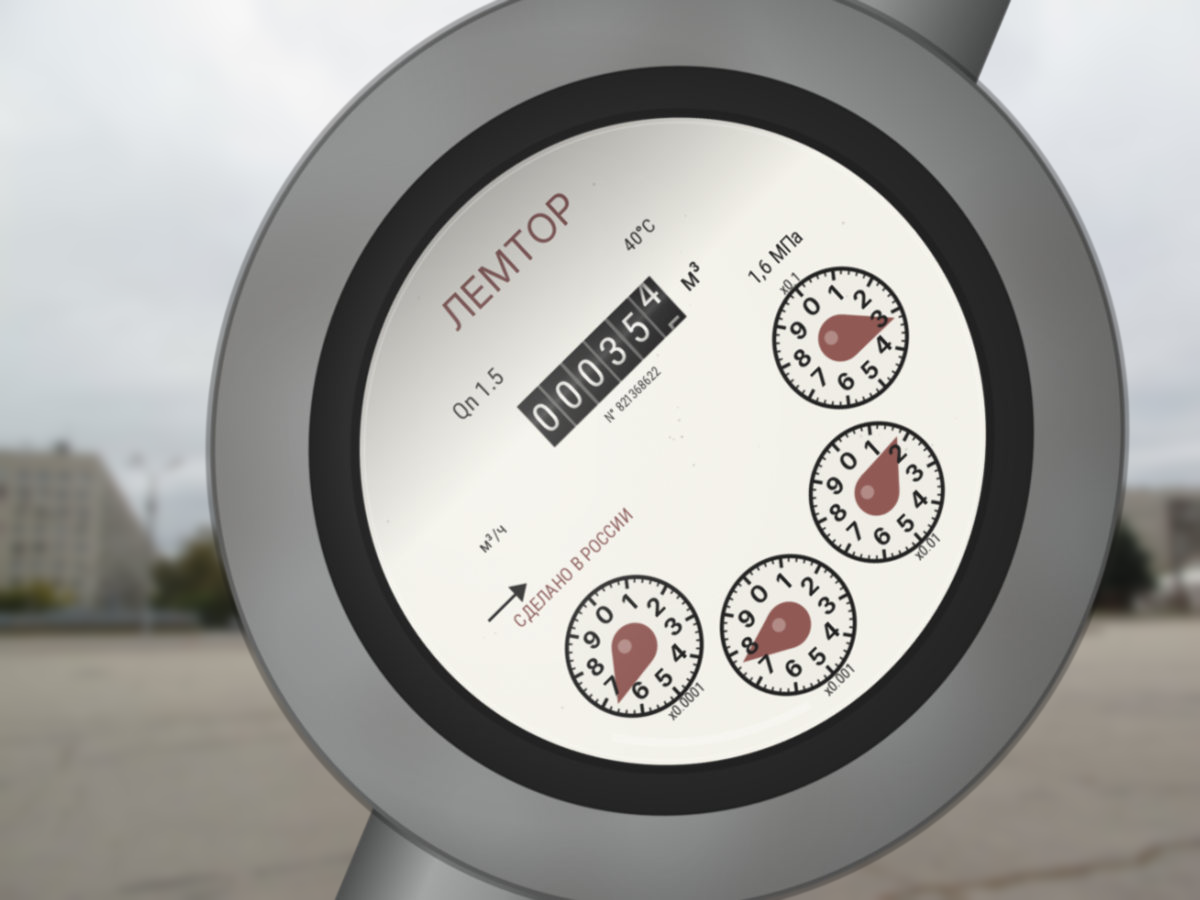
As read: m³ 354.3176
